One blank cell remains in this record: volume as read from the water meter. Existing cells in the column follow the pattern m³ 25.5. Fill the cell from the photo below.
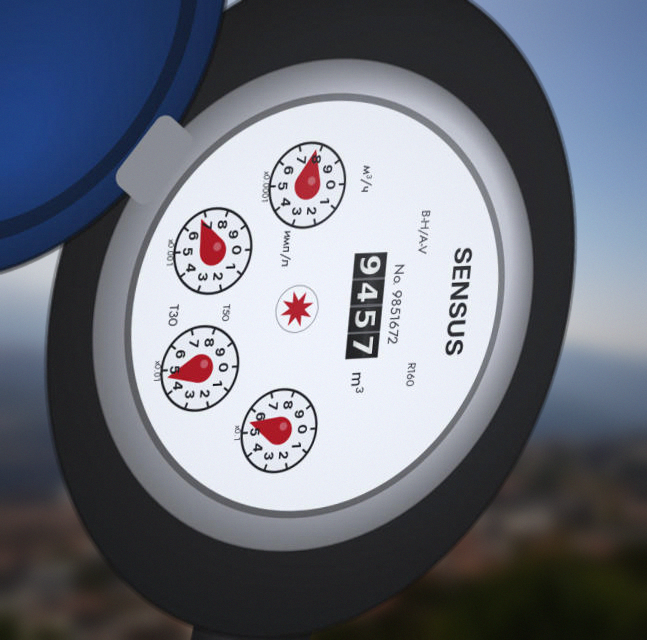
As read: m³ 9457.5467
